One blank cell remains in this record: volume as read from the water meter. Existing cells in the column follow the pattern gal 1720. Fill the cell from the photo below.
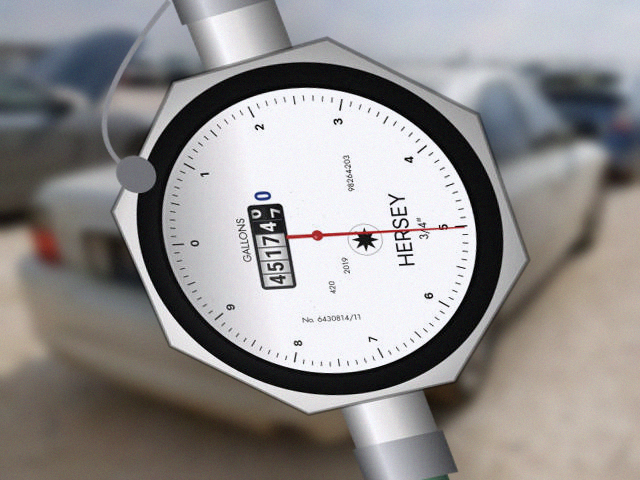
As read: gal 4517465.0
